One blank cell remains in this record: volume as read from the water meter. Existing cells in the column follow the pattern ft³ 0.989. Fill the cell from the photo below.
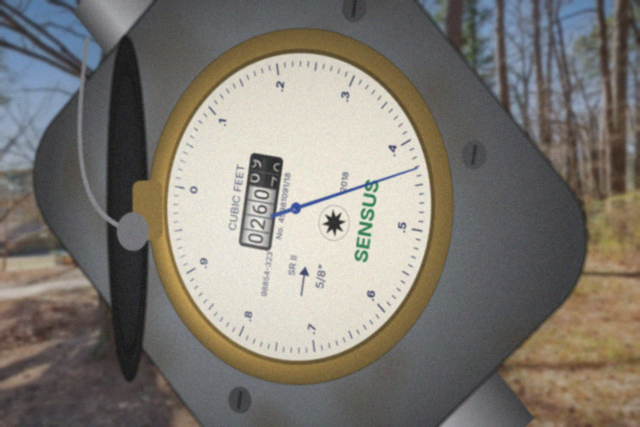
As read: ft³ 26069.43
